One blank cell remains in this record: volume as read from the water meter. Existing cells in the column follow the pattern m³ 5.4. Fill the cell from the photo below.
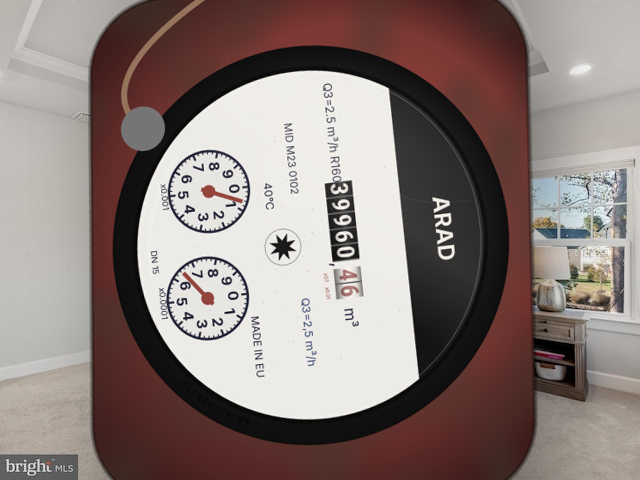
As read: m³ 39960.4606
